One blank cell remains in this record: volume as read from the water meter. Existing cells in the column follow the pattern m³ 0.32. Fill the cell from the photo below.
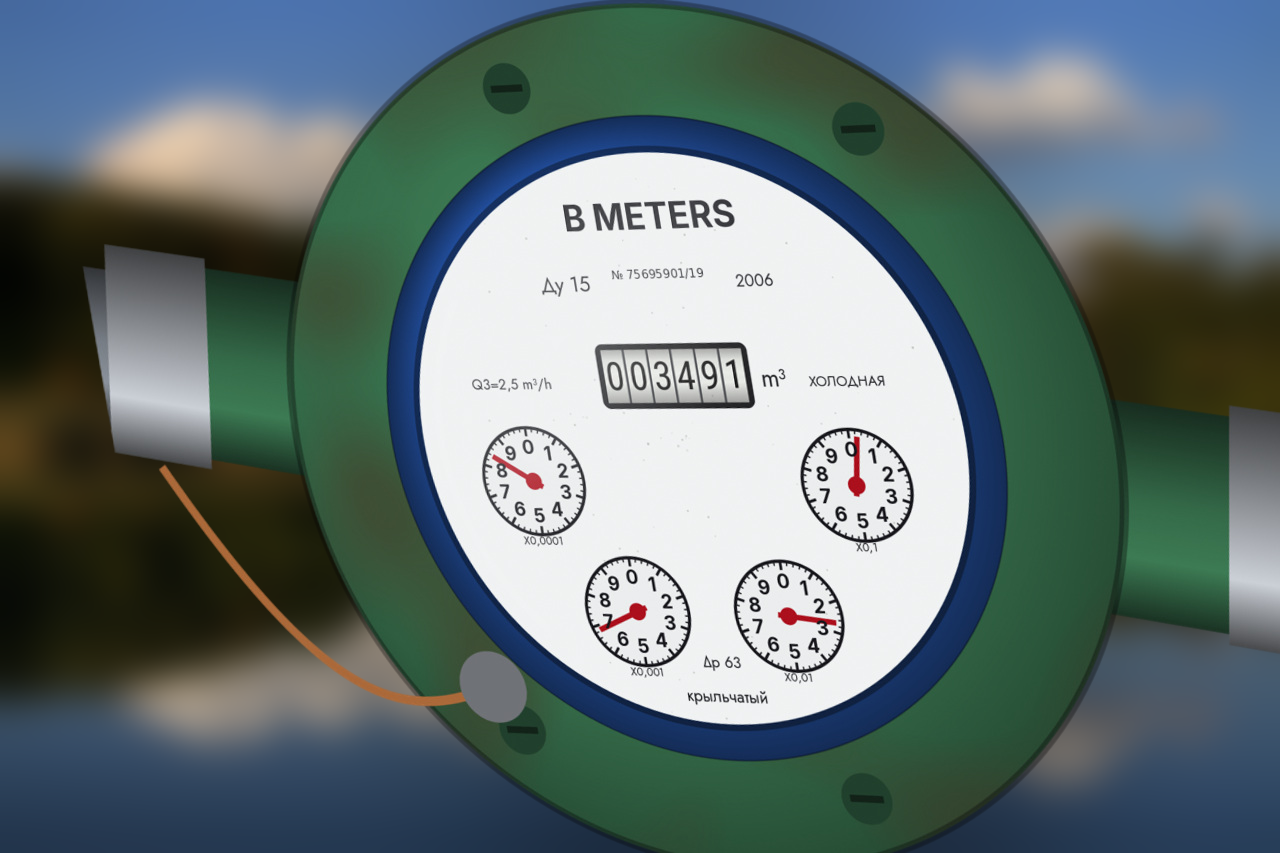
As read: m³ 3491.0268
